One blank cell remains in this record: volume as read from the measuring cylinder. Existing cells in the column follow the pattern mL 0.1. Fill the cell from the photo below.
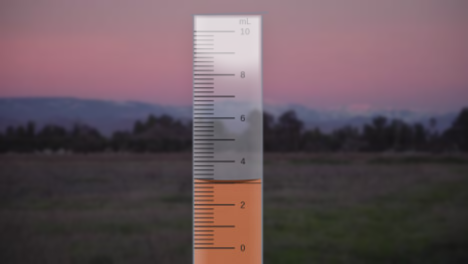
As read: mL 3
